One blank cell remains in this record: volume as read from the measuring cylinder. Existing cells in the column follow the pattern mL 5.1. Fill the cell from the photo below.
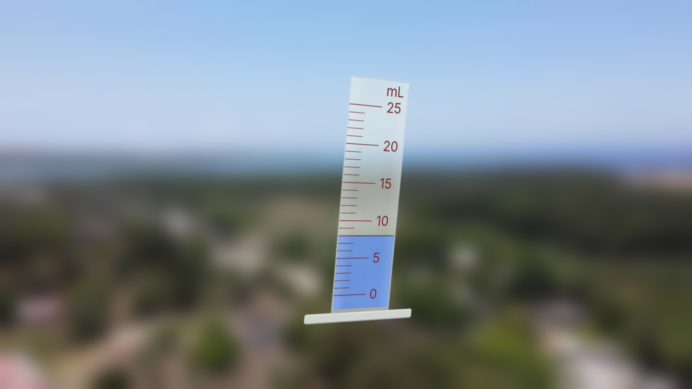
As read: mL 8
